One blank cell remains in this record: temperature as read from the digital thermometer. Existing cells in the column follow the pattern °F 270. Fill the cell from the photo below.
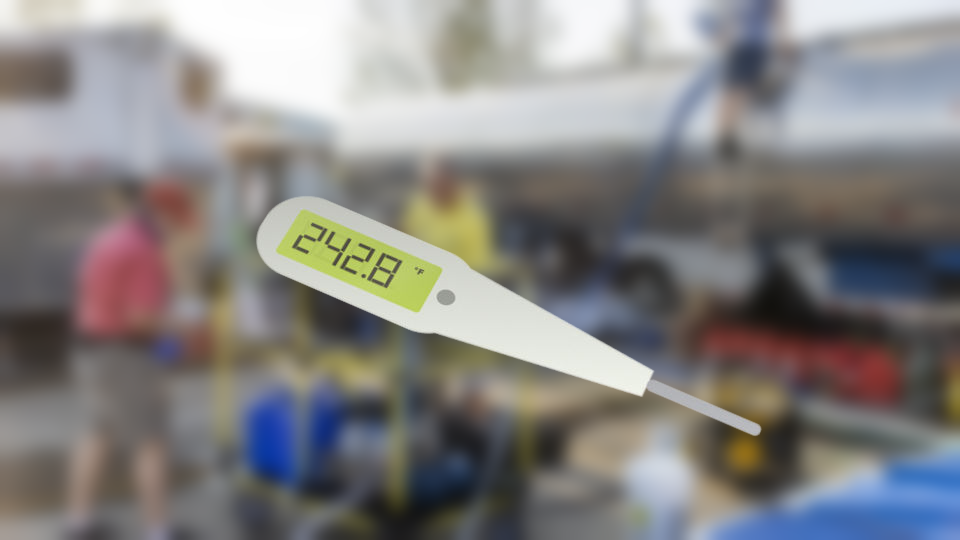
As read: °F 242.8
